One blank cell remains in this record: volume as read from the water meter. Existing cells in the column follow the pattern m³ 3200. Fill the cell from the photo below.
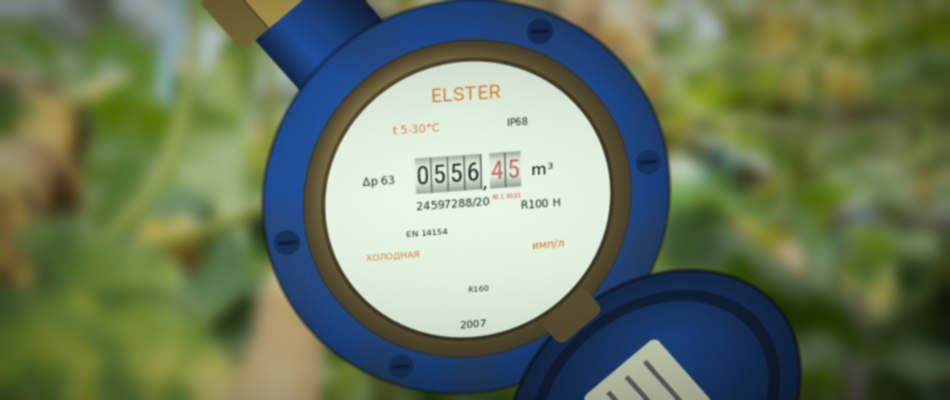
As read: m³ 556.45
